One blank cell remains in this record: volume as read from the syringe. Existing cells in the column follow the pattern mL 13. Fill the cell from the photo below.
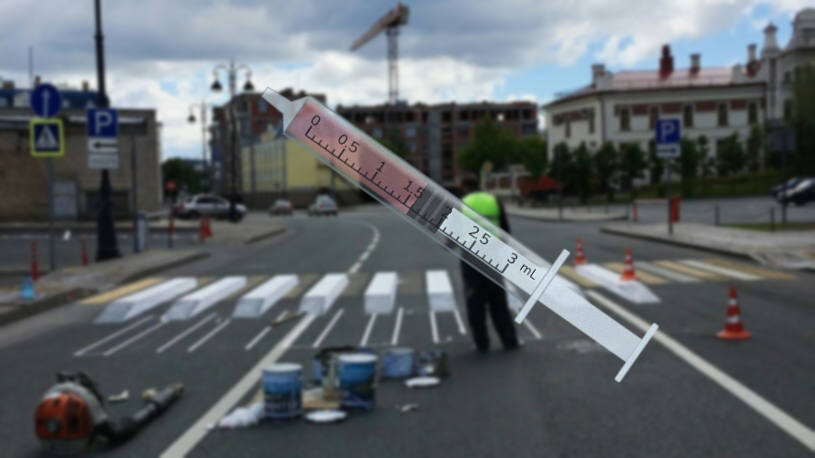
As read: mL 1.6
